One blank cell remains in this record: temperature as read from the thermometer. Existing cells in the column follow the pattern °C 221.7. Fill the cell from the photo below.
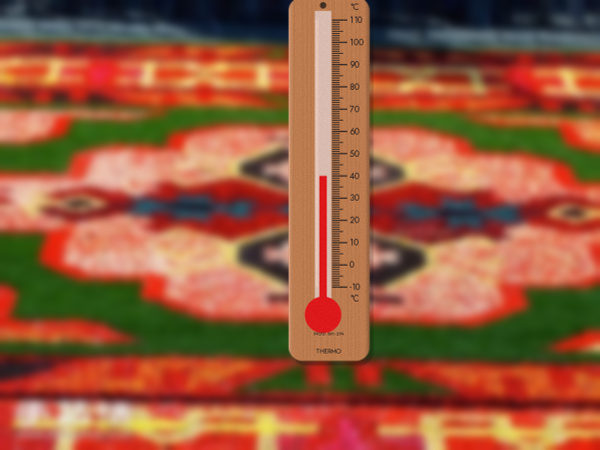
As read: °C 40
